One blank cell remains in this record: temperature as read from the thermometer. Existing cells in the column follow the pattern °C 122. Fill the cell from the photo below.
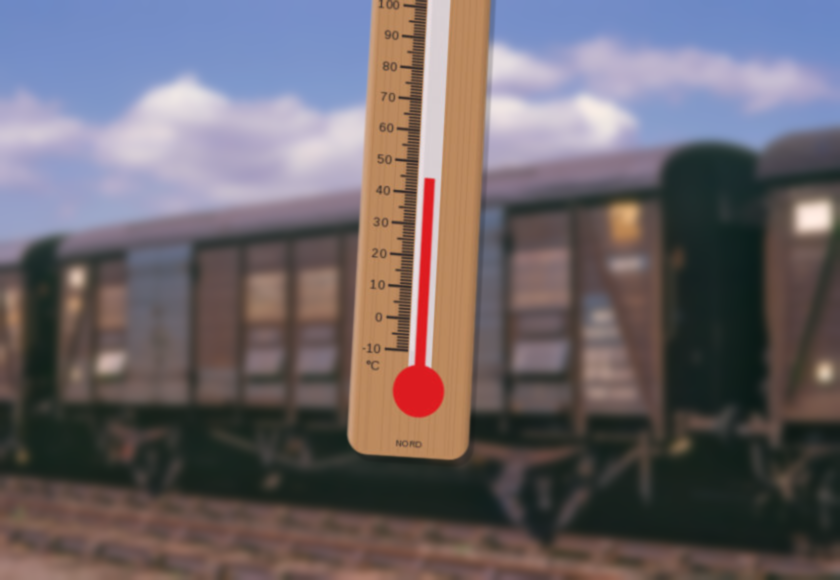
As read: °C 45
